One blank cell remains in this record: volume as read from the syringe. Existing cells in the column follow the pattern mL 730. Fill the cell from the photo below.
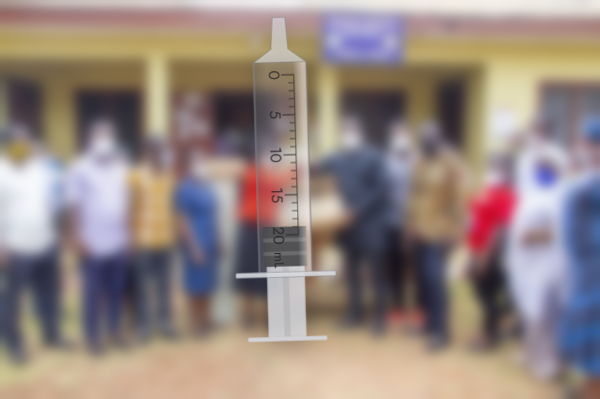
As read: mL 19
